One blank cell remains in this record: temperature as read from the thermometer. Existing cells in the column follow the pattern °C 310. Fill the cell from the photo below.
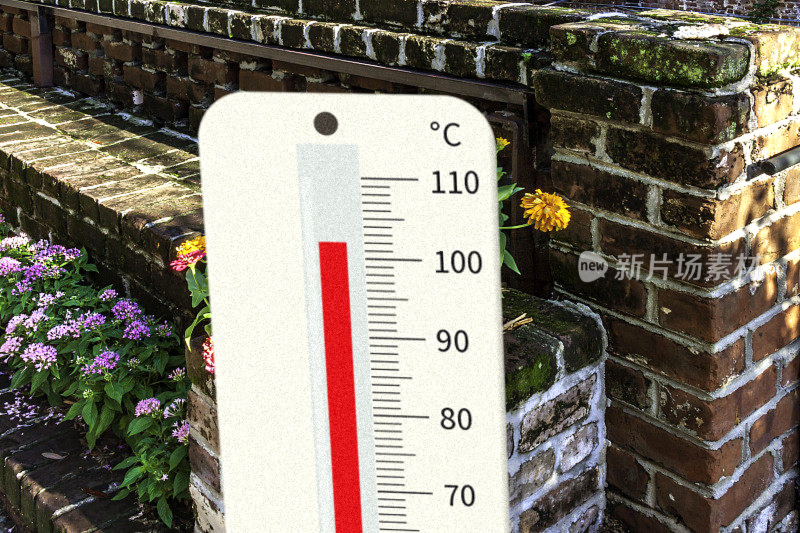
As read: °C 102
